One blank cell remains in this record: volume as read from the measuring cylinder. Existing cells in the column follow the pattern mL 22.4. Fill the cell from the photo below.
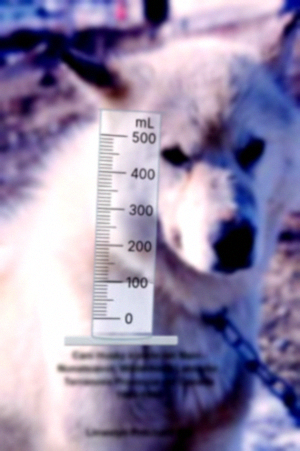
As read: mL 100
